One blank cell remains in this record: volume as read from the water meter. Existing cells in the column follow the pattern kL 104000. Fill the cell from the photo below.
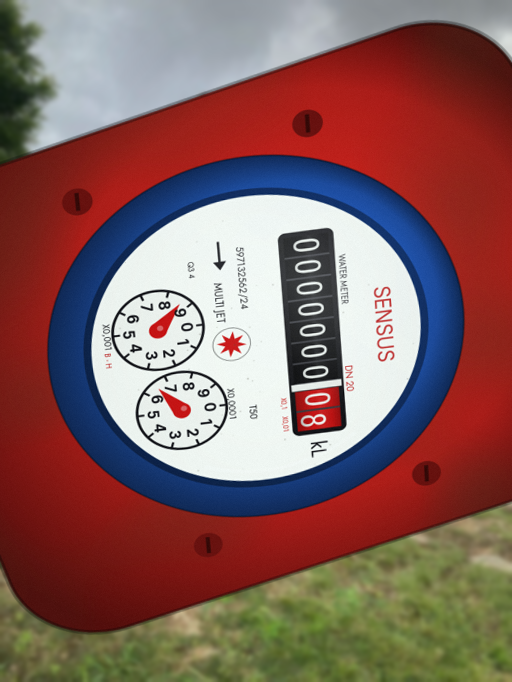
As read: kL 0.0786
